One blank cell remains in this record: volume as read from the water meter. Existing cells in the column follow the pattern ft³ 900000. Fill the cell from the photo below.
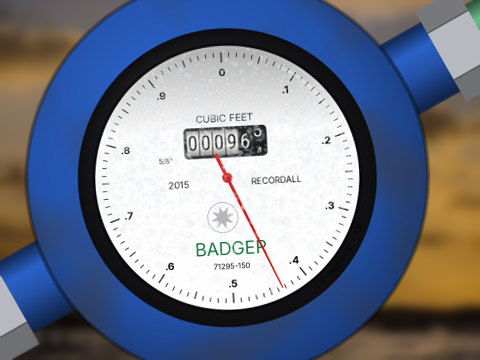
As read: ft³ 963.43
